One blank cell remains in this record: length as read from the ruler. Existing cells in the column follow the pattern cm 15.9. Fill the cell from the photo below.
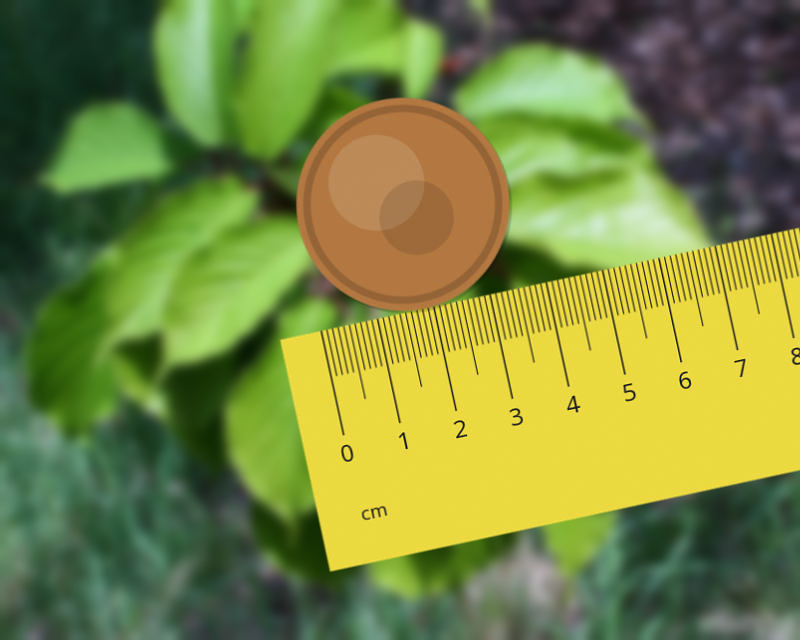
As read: cm 3.7
